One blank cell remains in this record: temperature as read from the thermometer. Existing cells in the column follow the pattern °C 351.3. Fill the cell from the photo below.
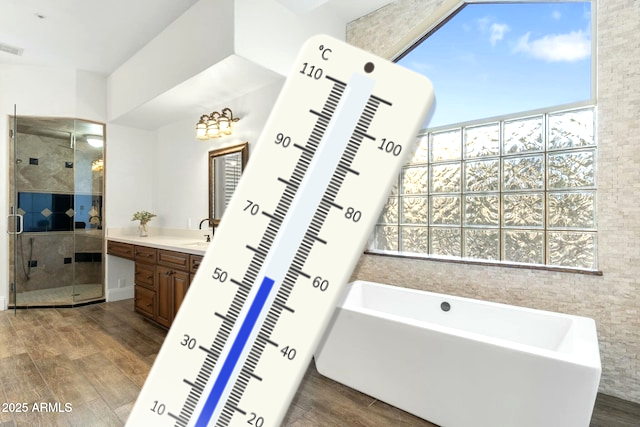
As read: °C 55
